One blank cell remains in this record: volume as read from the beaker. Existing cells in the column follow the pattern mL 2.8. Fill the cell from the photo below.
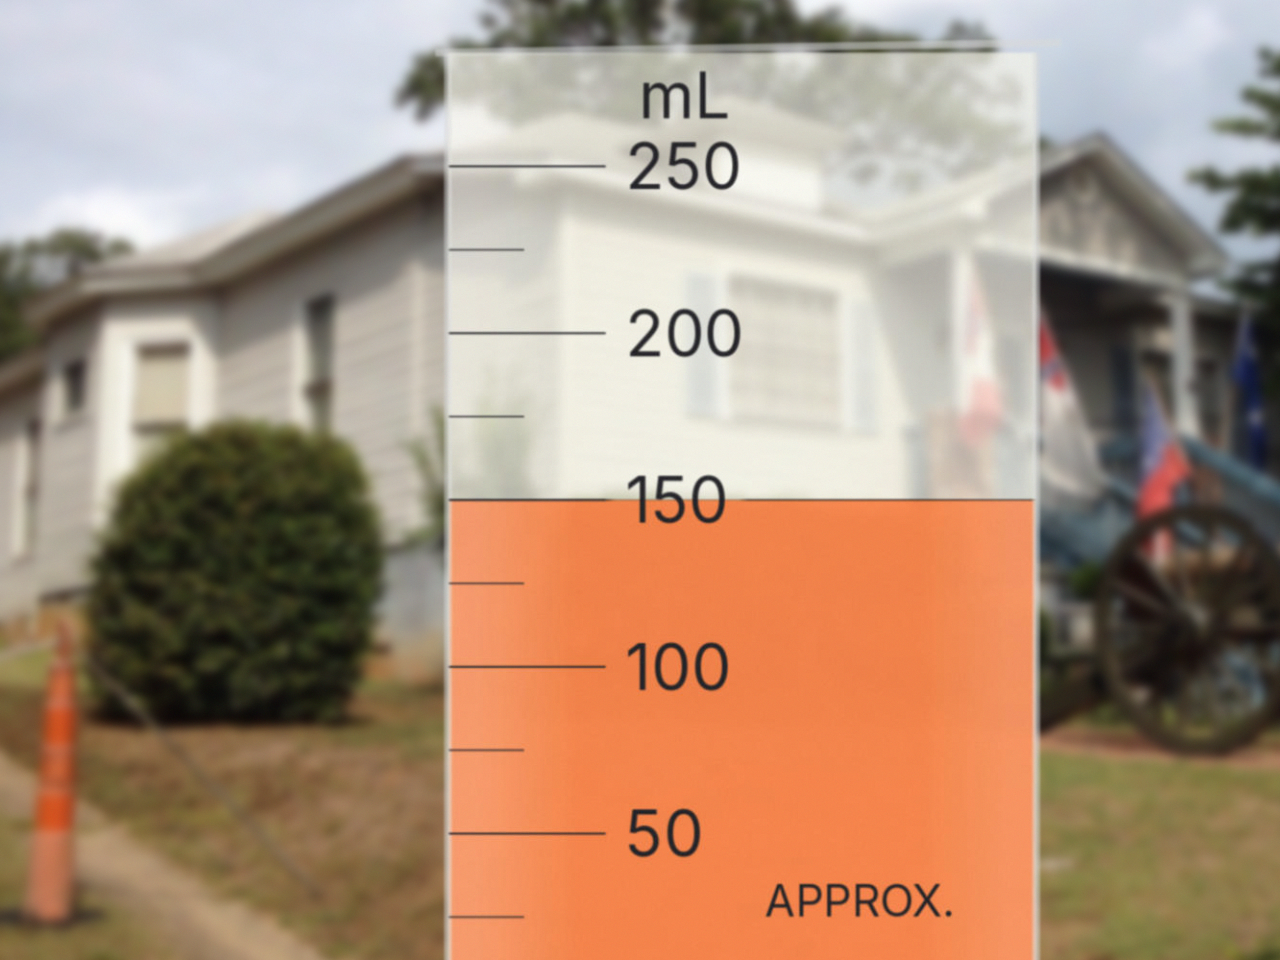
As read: mL 150
